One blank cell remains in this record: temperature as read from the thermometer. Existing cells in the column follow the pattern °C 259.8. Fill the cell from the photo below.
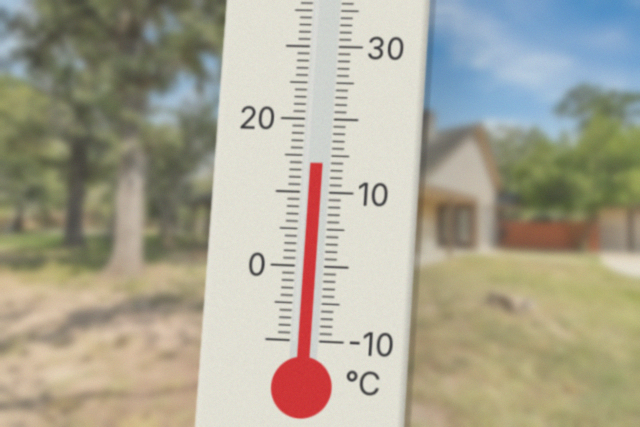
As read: °C 14
